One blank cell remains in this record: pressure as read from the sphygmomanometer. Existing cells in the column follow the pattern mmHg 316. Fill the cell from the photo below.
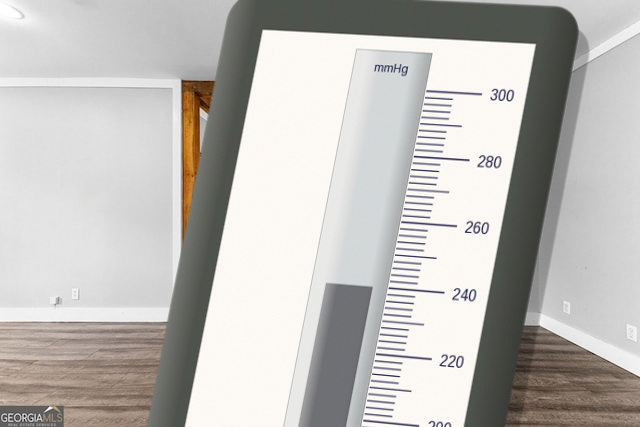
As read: mmHg 240
